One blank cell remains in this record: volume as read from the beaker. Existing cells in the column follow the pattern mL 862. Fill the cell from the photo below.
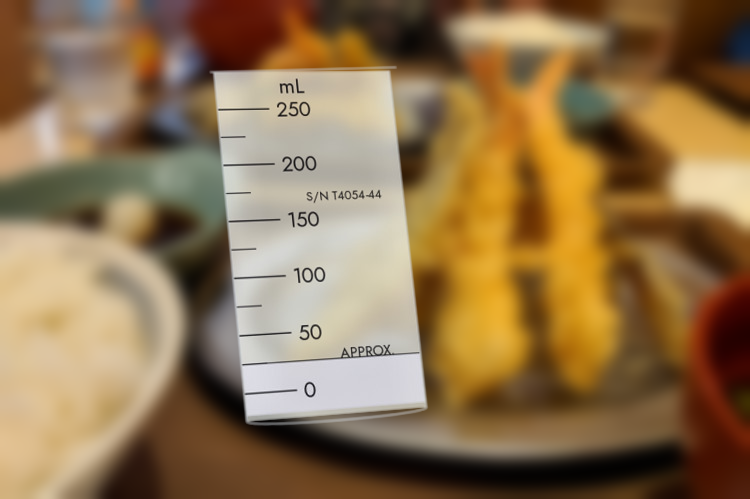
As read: mL 25
